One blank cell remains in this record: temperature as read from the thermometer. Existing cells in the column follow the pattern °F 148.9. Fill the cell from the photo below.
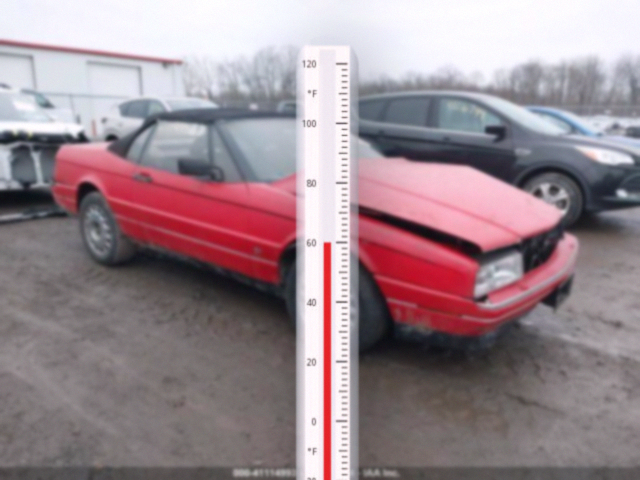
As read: °F 60
